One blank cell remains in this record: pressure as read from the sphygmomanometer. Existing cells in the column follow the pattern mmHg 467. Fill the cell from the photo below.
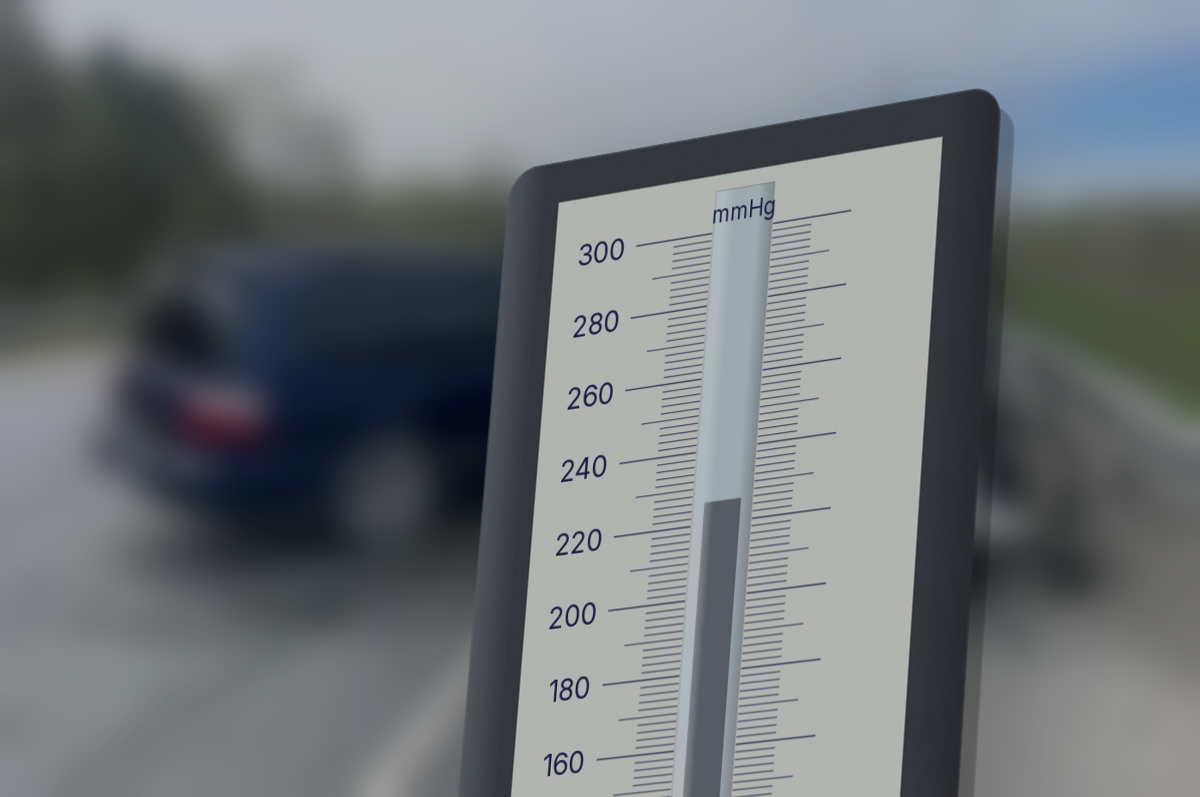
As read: mmHg 226
